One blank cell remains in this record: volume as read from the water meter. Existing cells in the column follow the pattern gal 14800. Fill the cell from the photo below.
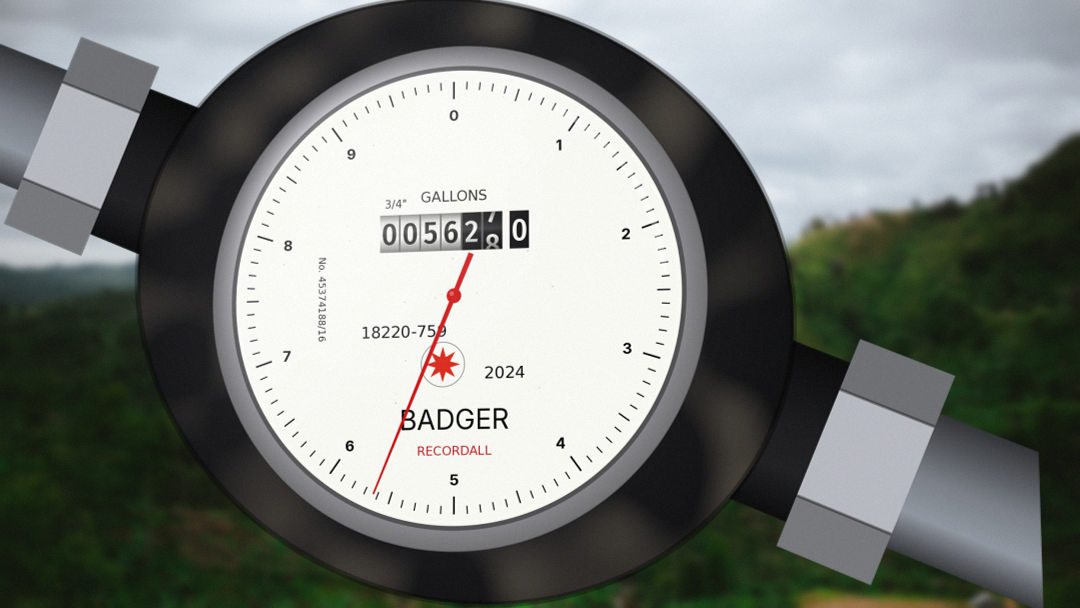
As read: gal 56275.6
